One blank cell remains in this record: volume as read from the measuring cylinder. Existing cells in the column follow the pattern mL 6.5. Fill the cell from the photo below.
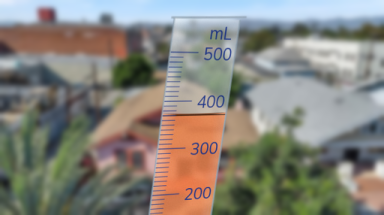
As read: mL 370
